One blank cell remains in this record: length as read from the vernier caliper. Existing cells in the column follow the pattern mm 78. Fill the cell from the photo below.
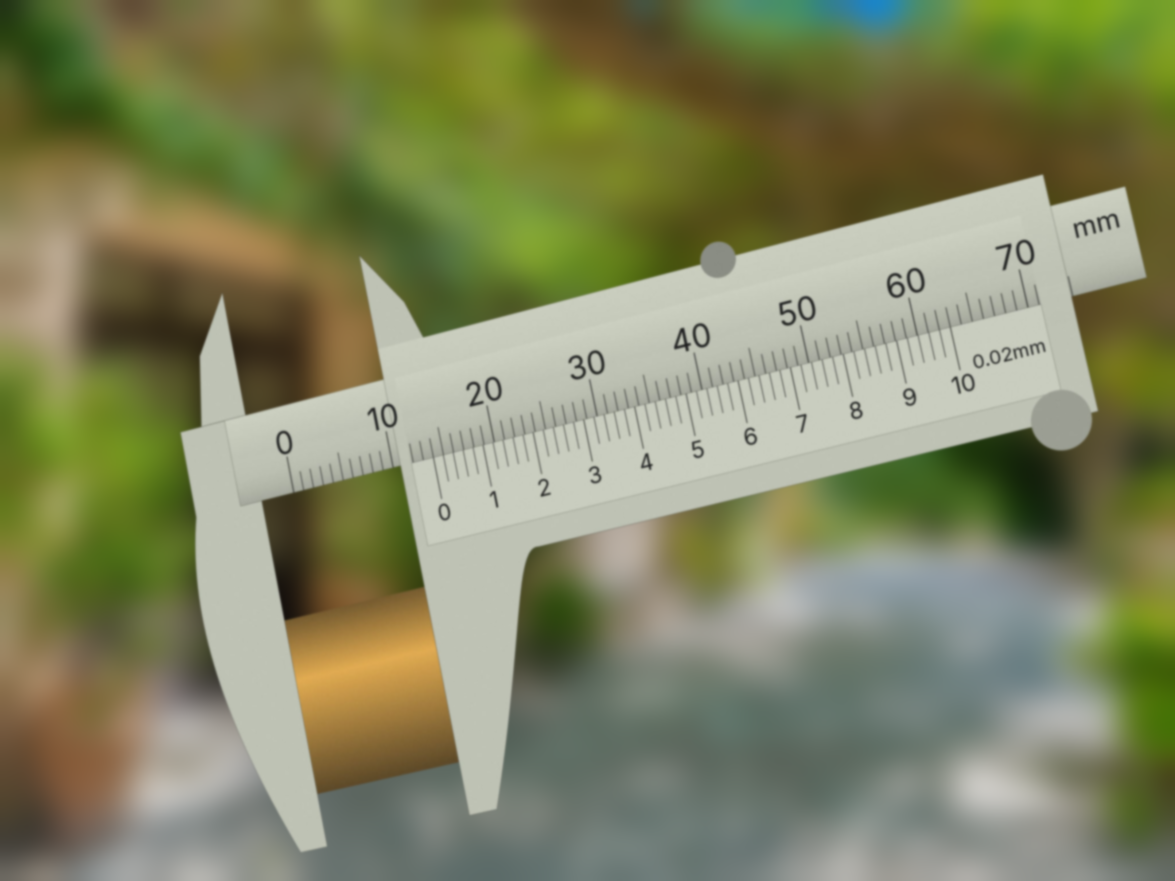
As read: mm 14.0
